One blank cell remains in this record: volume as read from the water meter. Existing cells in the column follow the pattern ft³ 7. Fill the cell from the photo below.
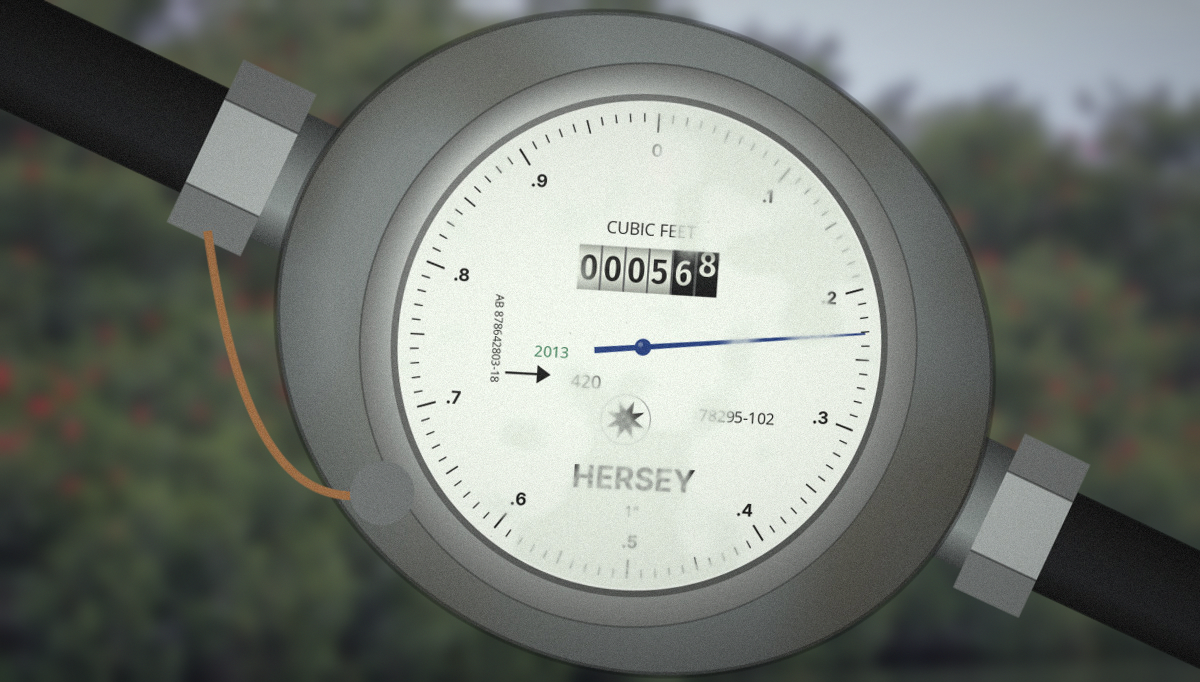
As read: ft³ 568.23
